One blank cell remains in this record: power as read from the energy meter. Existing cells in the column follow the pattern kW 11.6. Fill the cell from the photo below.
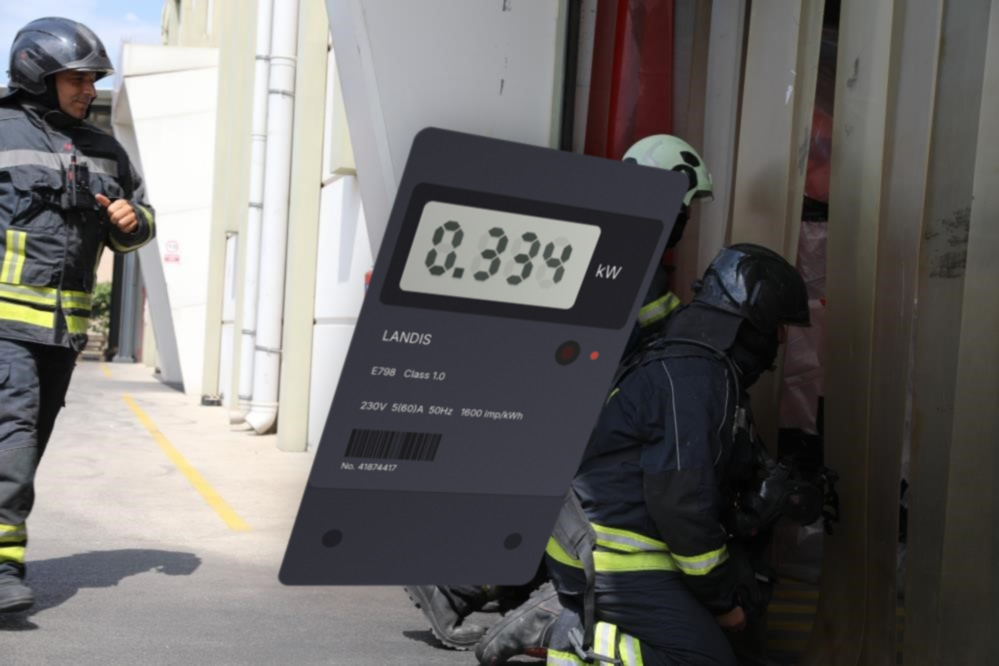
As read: kW 0.334
